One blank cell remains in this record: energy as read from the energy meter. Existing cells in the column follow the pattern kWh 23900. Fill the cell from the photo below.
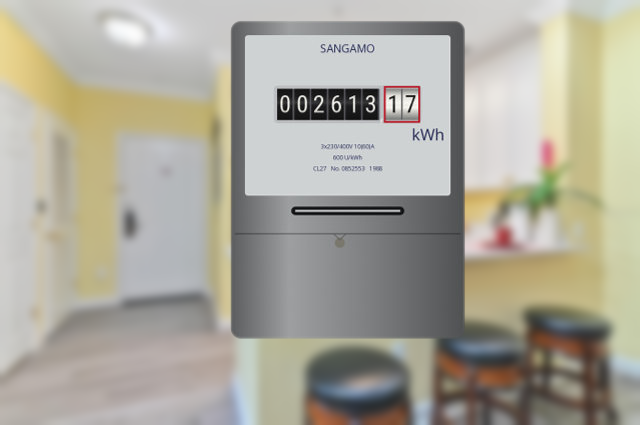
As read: kWh 2613.17
